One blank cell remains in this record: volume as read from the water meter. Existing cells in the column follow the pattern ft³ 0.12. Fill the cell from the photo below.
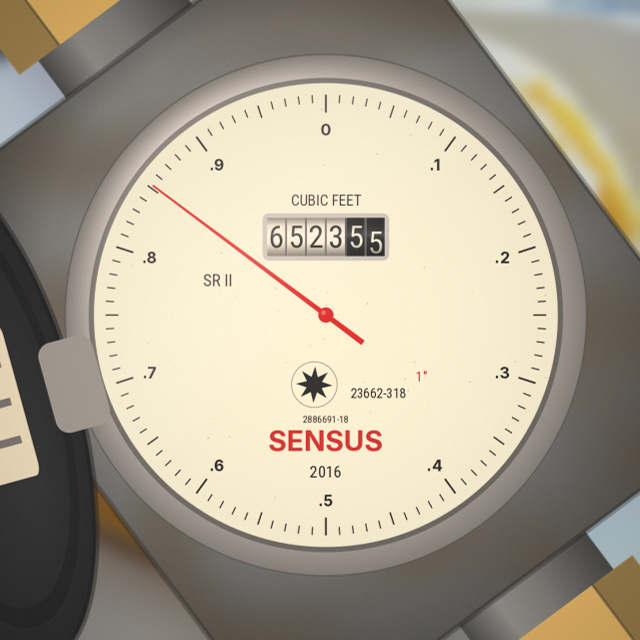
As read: ft³ 652354.85
